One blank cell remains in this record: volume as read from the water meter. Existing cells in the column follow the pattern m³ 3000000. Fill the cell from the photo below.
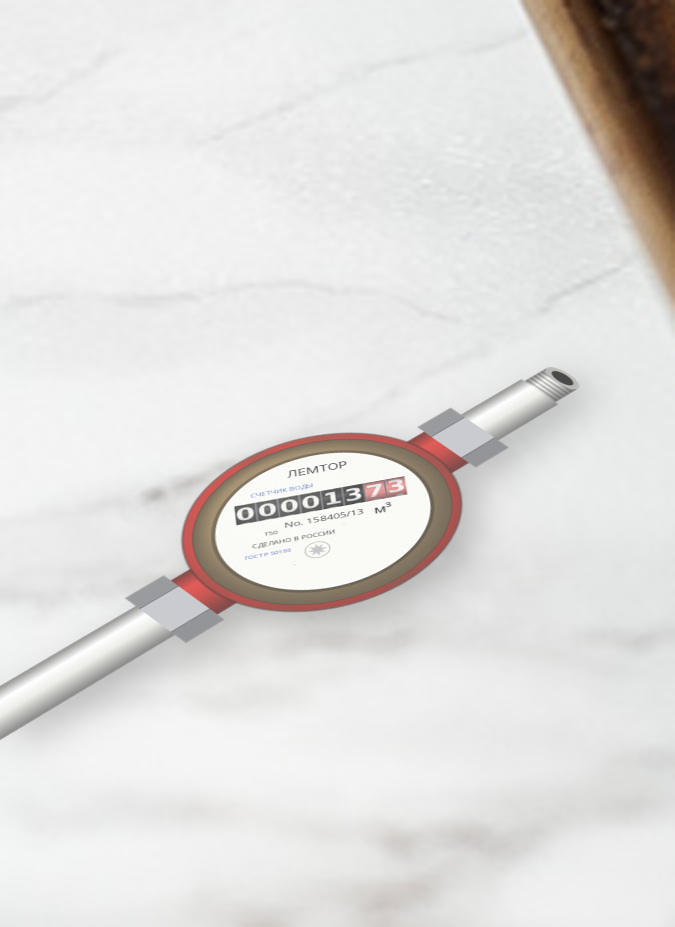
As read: m³ 13.73
